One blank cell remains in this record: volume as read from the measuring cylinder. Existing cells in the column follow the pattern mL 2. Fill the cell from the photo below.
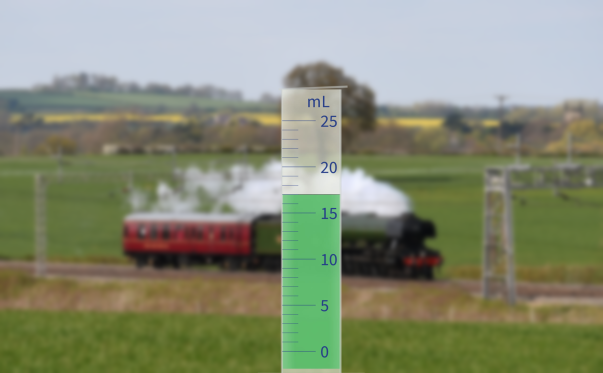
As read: mL 17
